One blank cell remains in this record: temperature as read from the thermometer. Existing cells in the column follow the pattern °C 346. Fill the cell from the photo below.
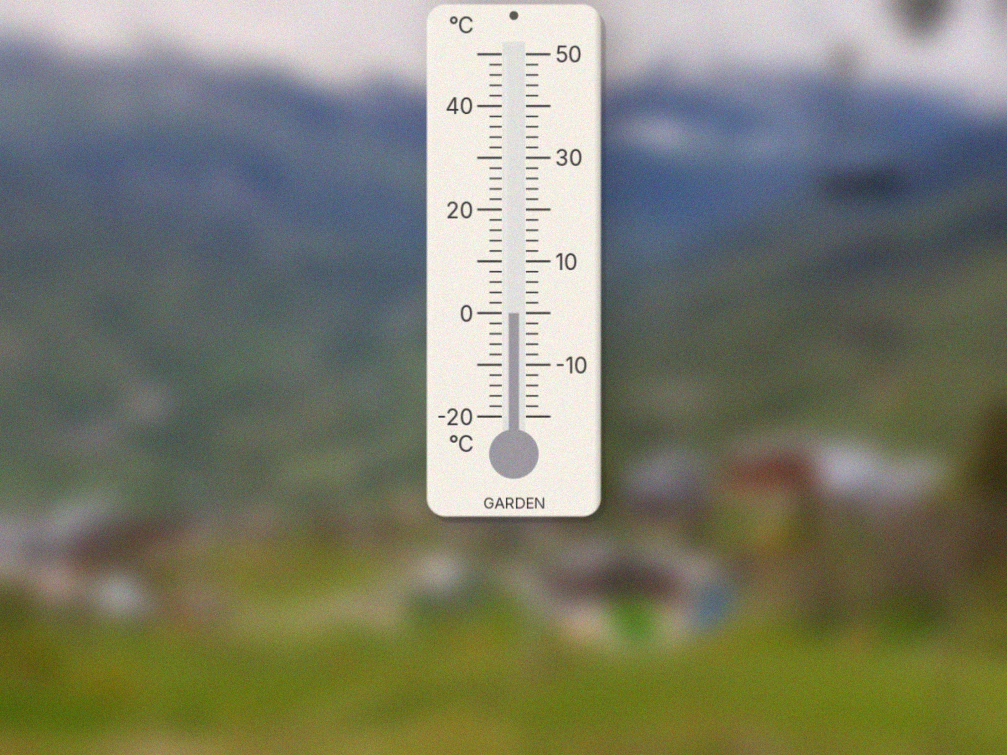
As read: °C 0
